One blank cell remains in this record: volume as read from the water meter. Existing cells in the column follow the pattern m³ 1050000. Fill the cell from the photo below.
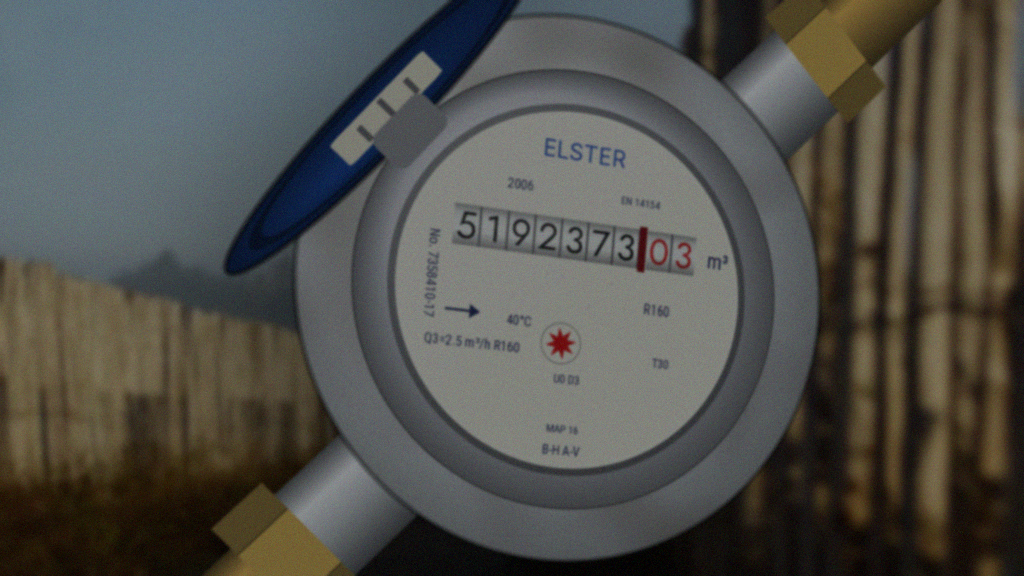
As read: m³ 5192373.03
